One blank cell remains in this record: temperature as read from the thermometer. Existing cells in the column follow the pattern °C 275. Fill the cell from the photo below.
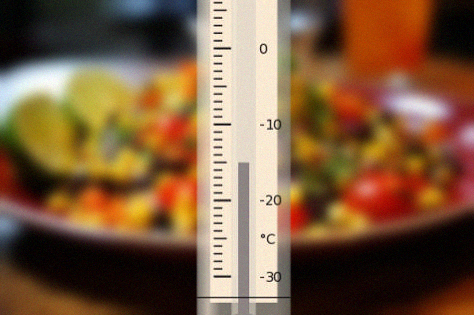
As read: °C -15
